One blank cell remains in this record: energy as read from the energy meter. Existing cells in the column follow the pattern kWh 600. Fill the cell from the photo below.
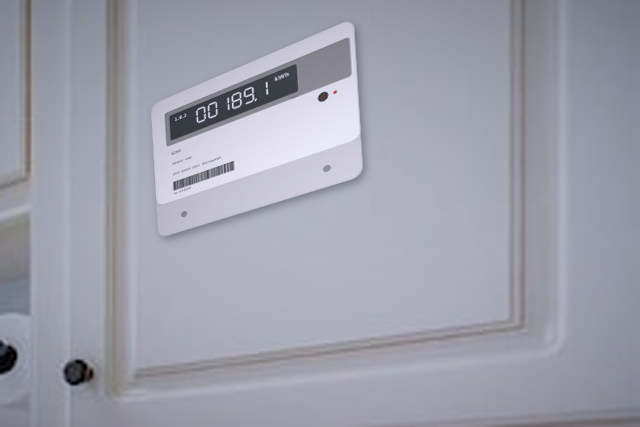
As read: kWh 189.1
